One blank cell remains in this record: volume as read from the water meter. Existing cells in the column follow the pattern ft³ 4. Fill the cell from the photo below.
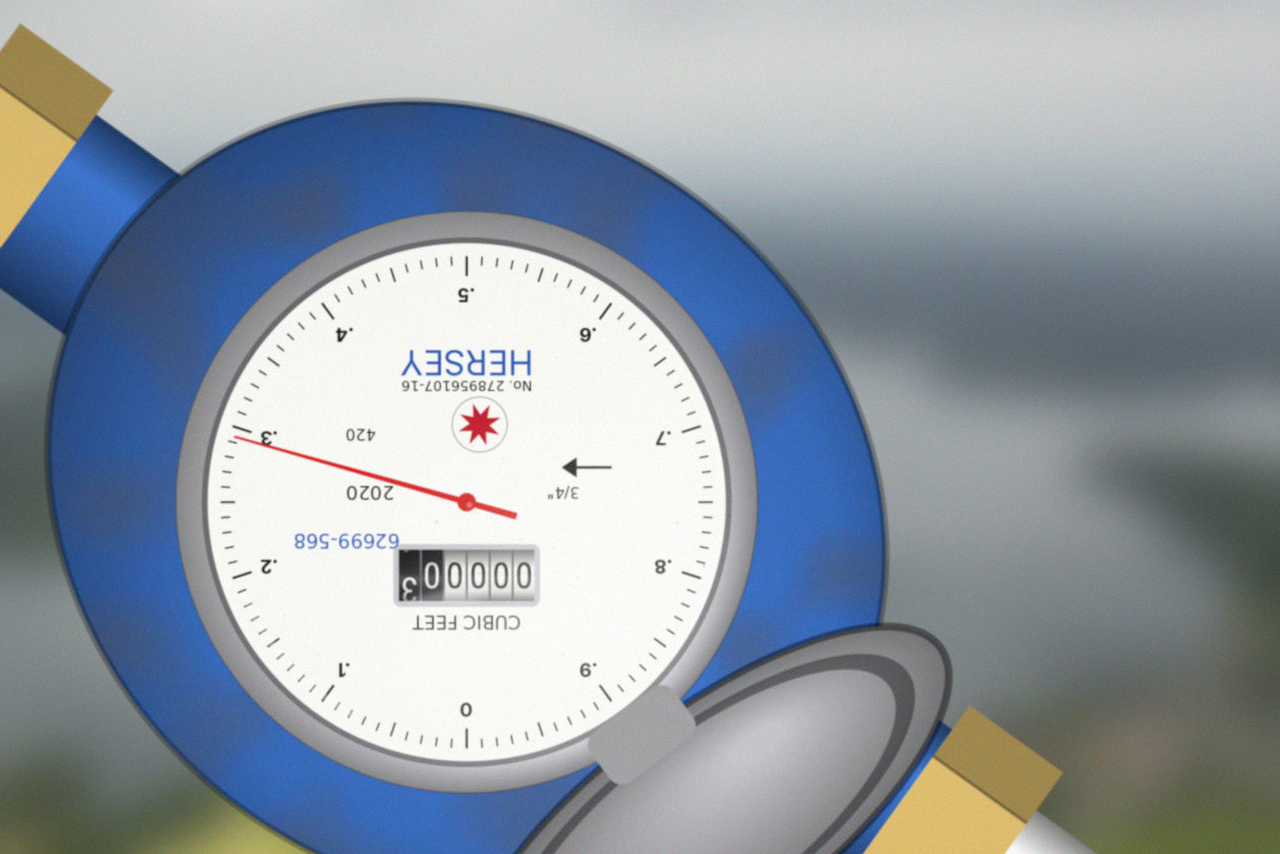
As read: ft³ 3.29
